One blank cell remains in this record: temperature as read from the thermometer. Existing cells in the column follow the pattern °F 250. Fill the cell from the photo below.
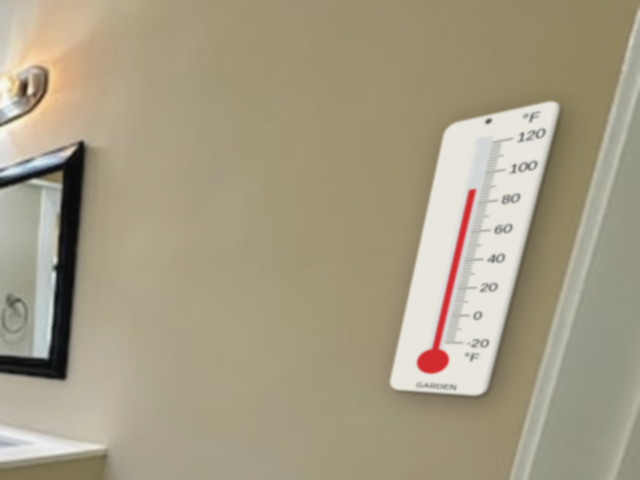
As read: °F 90
